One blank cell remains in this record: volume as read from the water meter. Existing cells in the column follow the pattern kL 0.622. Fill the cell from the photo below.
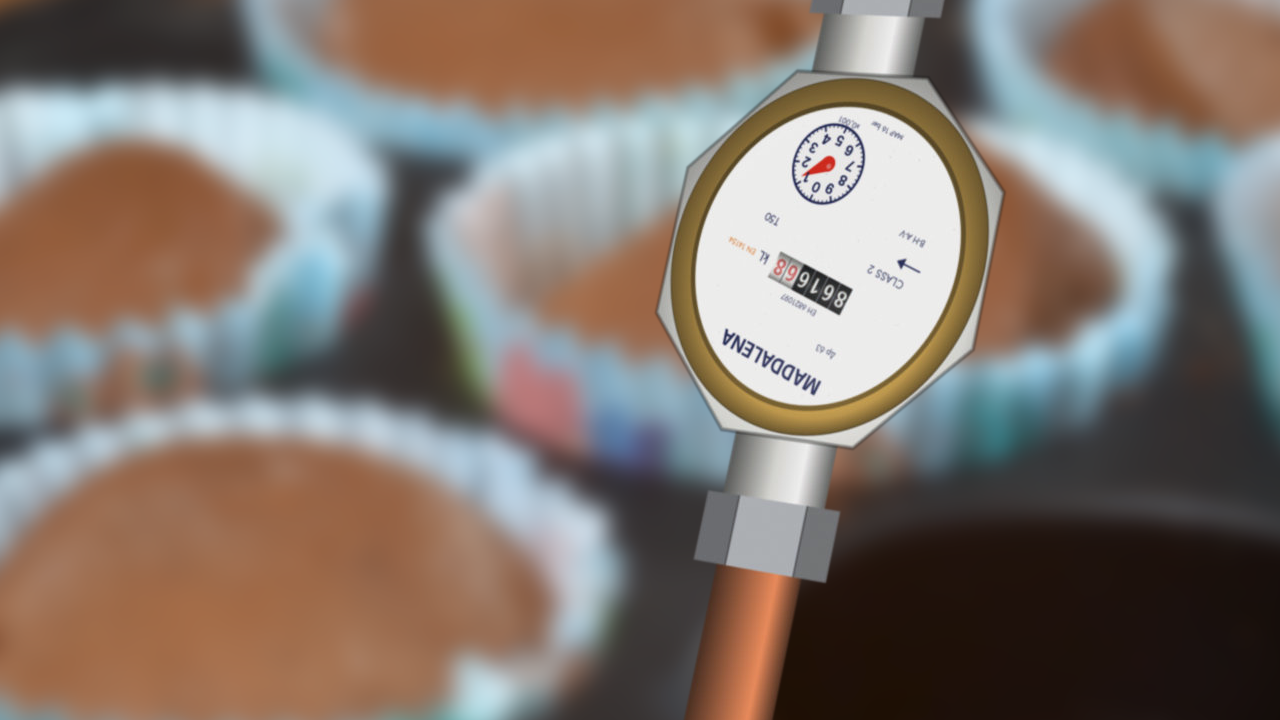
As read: kL 8616.681
